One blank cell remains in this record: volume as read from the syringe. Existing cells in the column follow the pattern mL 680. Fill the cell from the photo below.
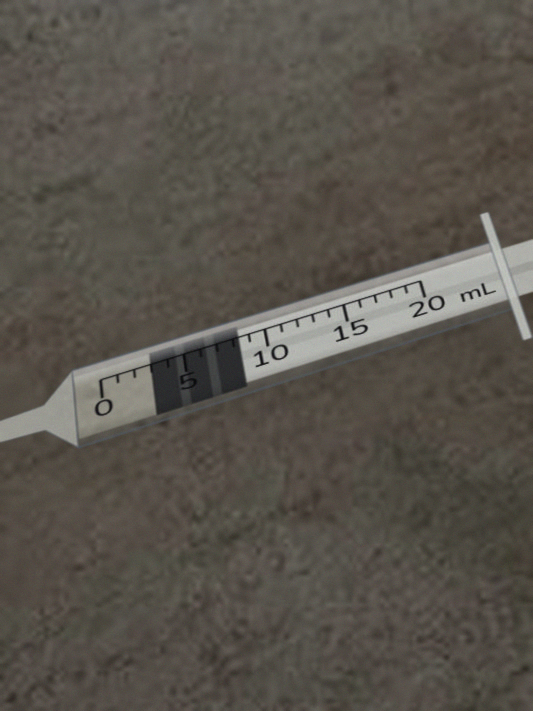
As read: mL 3
